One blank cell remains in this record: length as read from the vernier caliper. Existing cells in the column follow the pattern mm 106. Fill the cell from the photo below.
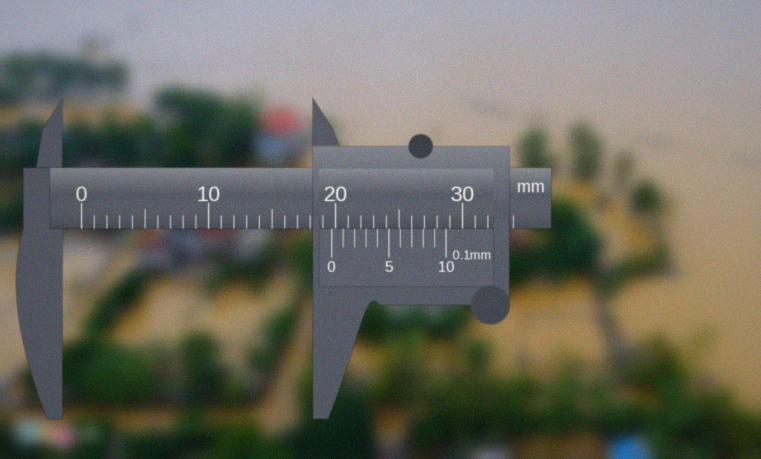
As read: mm 19.7
